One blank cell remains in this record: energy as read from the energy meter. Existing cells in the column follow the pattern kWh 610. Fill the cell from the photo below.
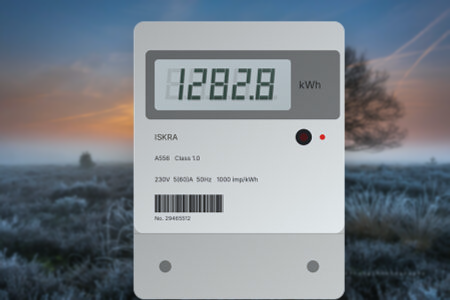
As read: kWh 1282.8
